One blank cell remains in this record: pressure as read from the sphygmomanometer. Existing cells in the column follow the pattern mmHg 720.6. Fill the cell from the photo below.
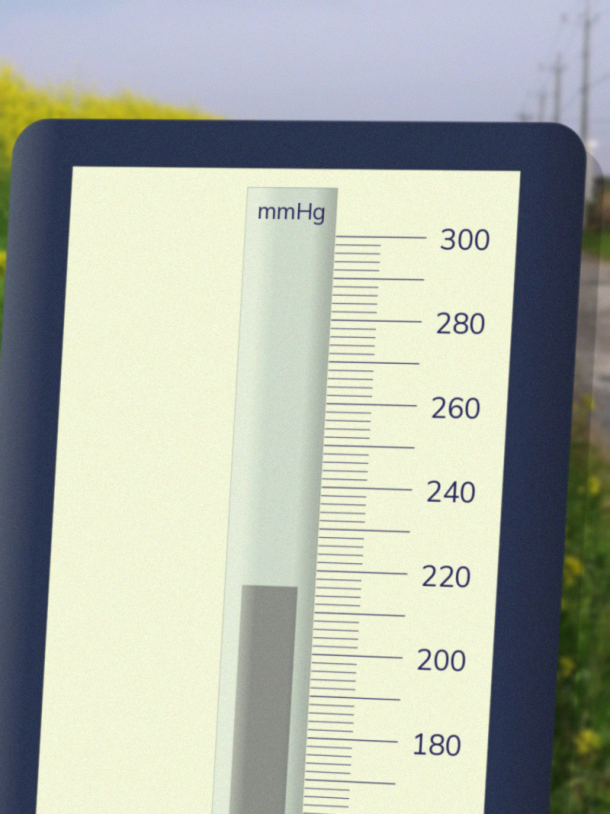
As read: mmHg 216
